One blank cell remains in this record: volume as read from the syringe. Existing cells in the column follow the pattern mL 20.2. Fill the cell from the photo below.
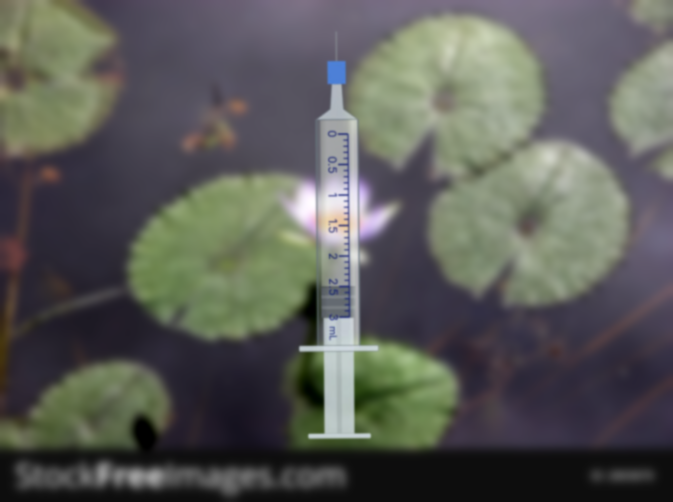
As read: mL 2.5
